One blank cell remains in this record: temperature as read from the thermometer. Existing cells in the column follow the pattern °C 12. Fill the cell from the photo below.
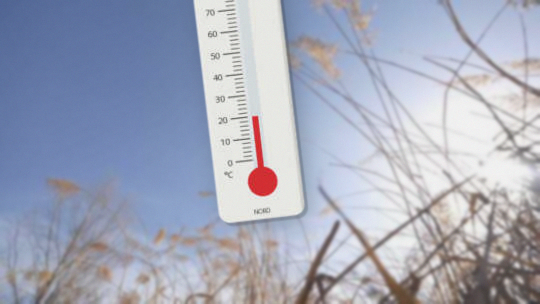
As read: °C 20
